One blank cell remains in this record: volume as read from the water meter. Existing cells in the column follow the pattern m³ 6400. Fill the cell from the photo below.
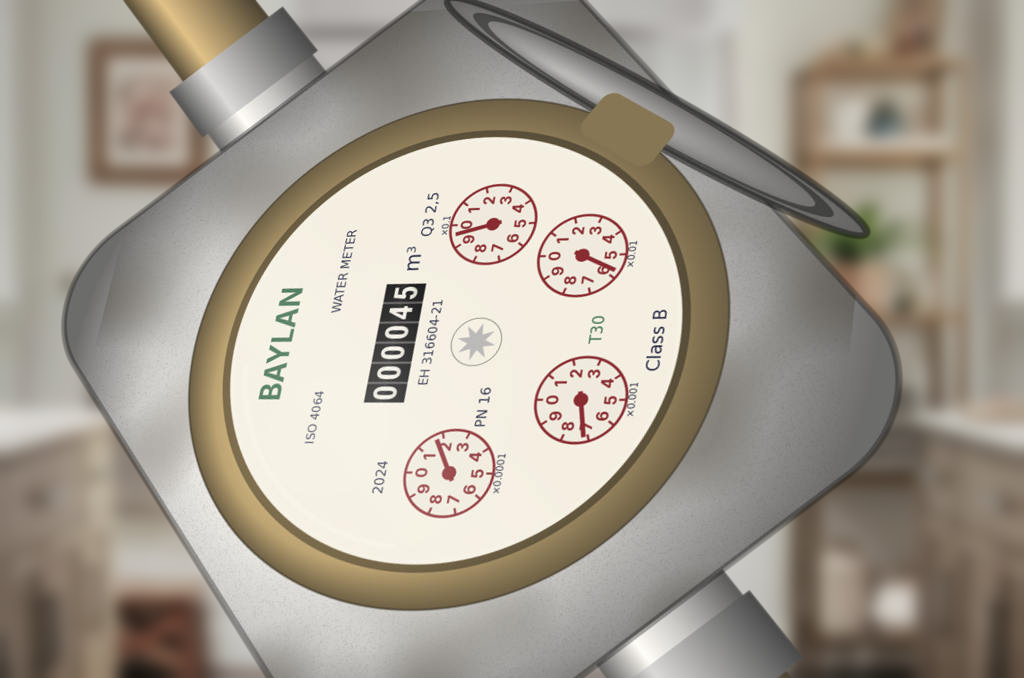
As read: m³ 44.9571
